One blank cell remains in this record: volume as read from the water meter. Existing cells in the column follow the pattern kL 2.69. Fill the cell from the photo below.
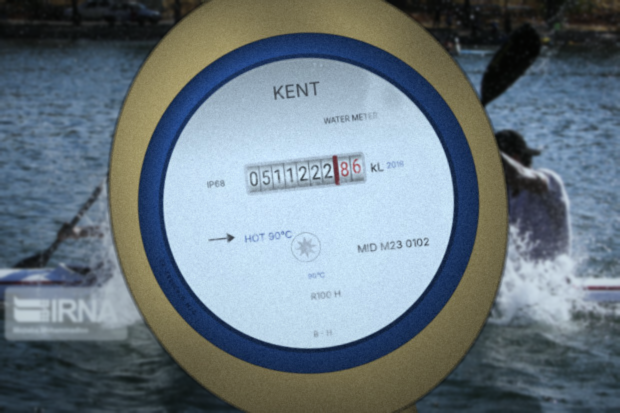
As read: kL 511222.86
